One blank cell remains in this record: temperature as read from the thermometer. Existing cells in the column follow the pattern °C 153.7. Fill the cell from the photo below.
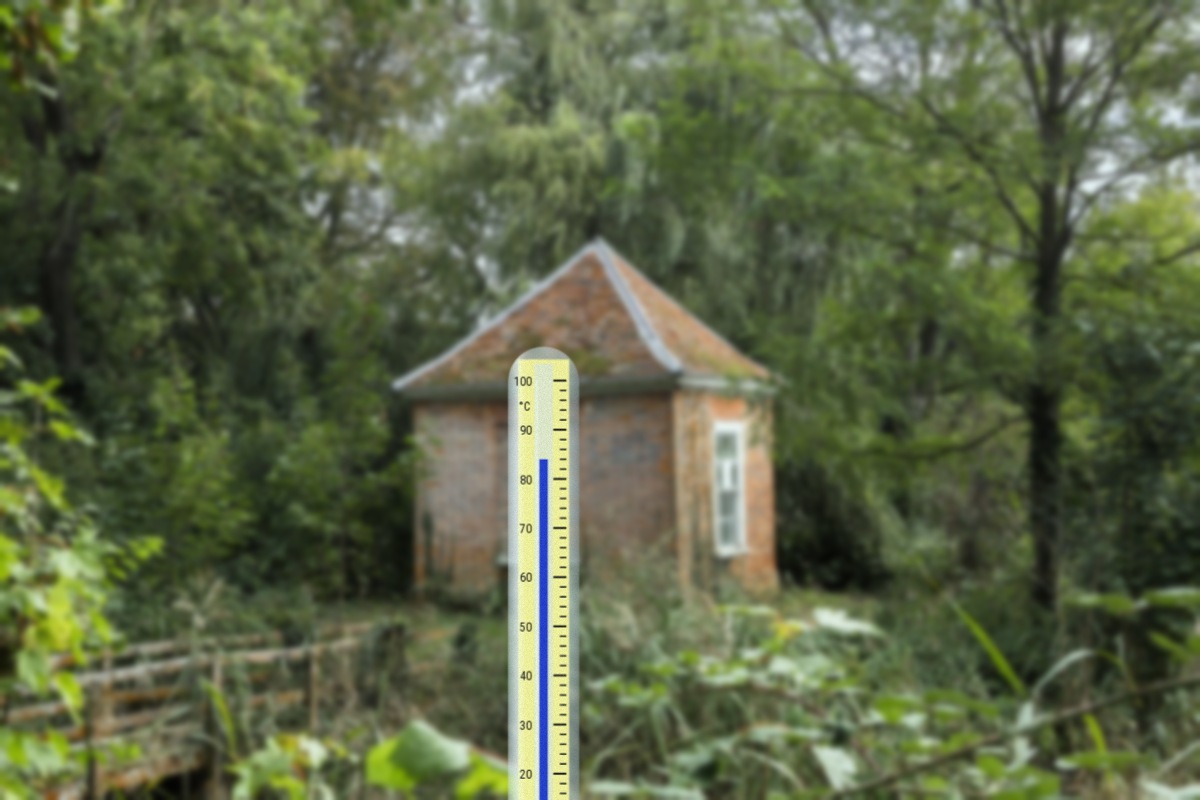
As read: °C 84
